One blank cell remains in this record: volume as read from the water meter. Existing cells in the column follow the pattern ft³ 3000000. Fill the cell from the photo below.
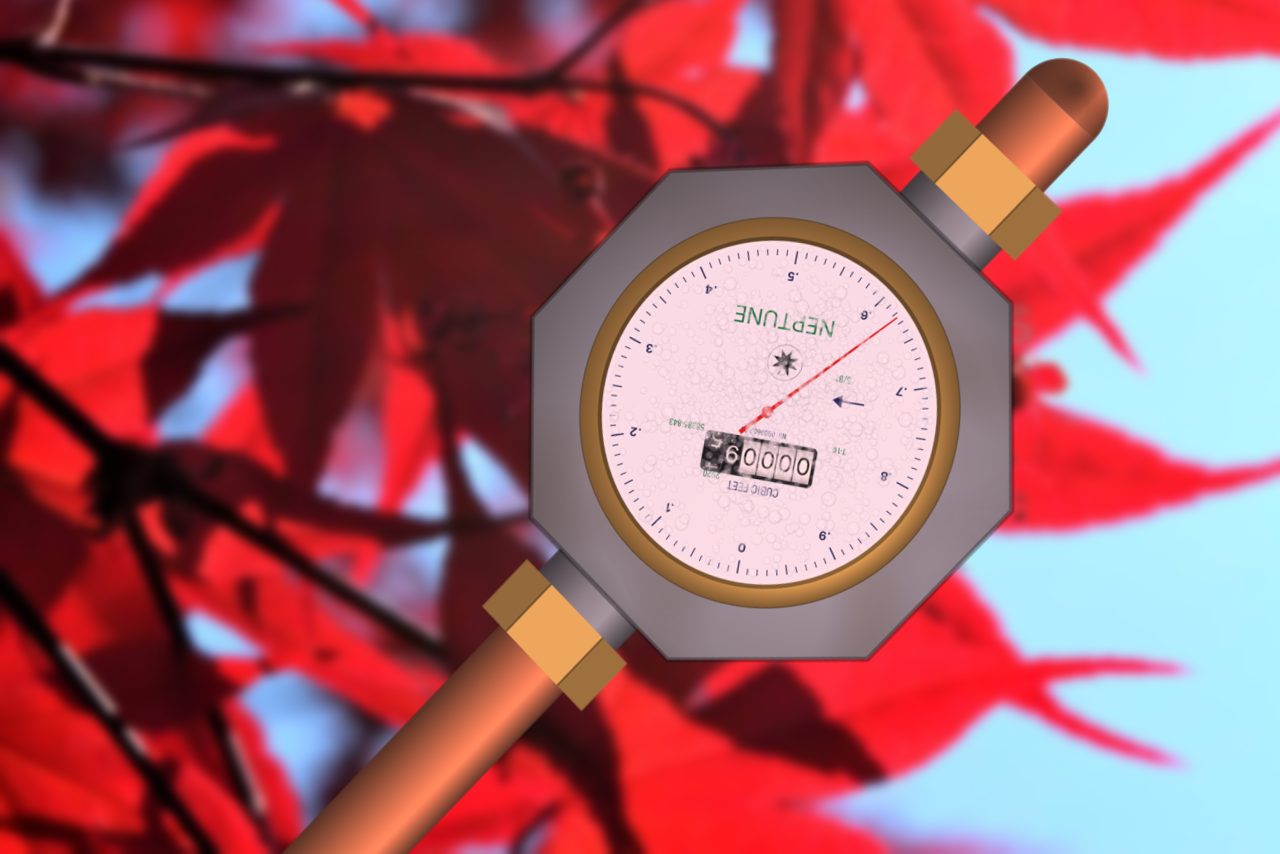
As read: ft³ 94.62
